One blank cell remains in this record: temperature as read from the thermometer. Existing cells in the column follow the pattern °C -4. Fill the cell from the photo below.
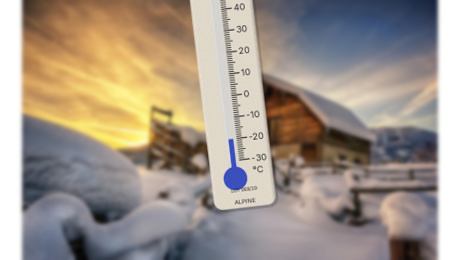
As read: °C -20
